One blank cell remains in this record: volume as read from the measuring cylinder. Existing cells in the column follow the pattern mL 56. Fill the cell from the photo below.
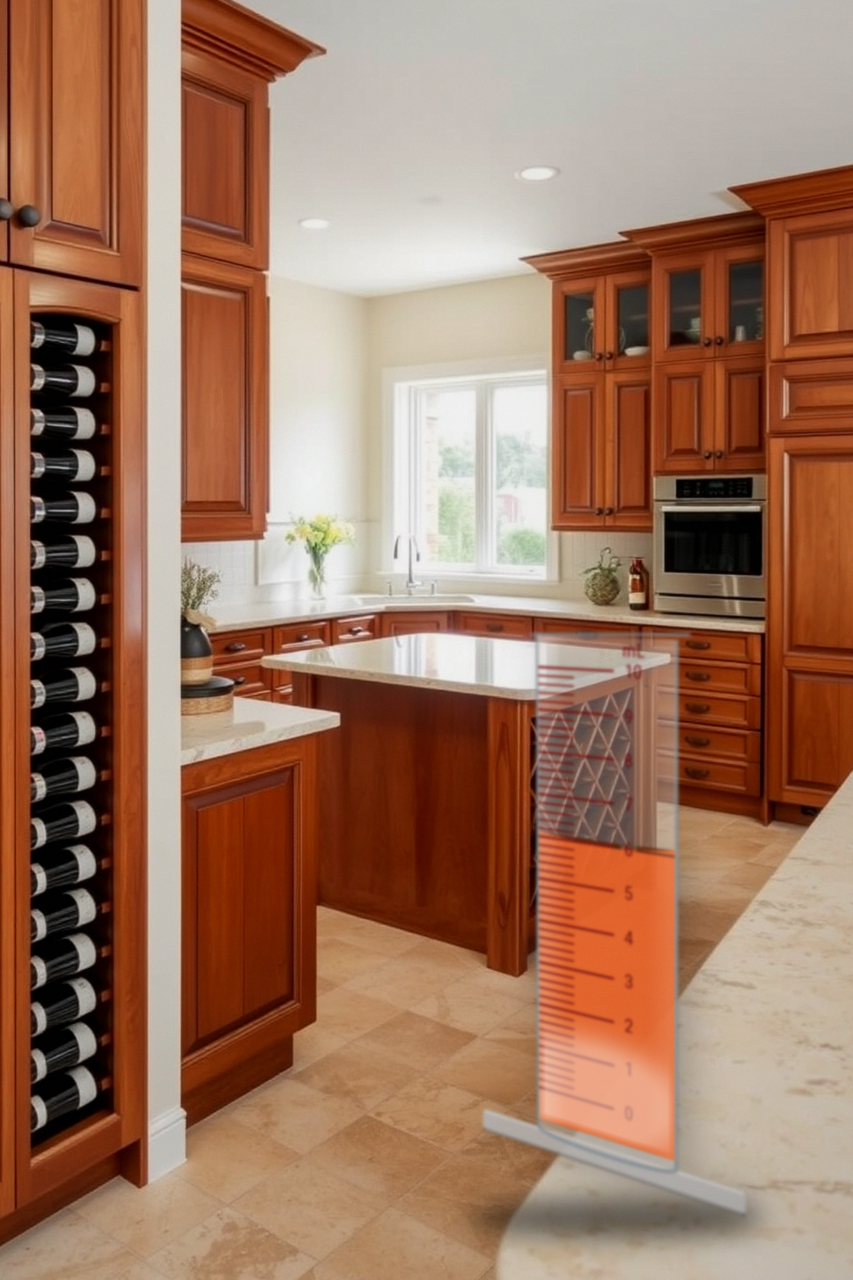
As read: mL 6
